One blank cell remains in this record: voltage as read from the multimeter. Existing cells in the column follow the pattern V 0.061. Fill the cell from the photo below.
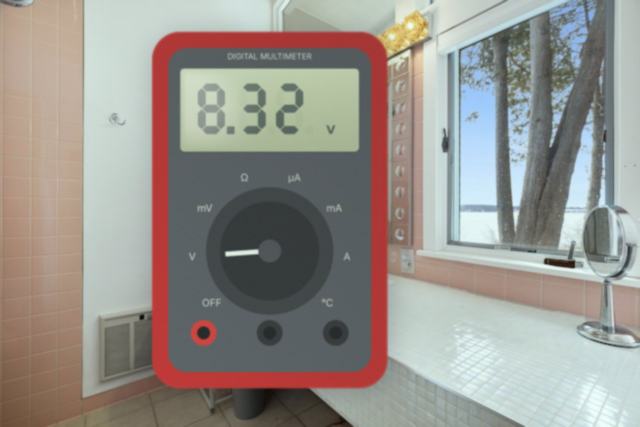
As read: V 8.32
